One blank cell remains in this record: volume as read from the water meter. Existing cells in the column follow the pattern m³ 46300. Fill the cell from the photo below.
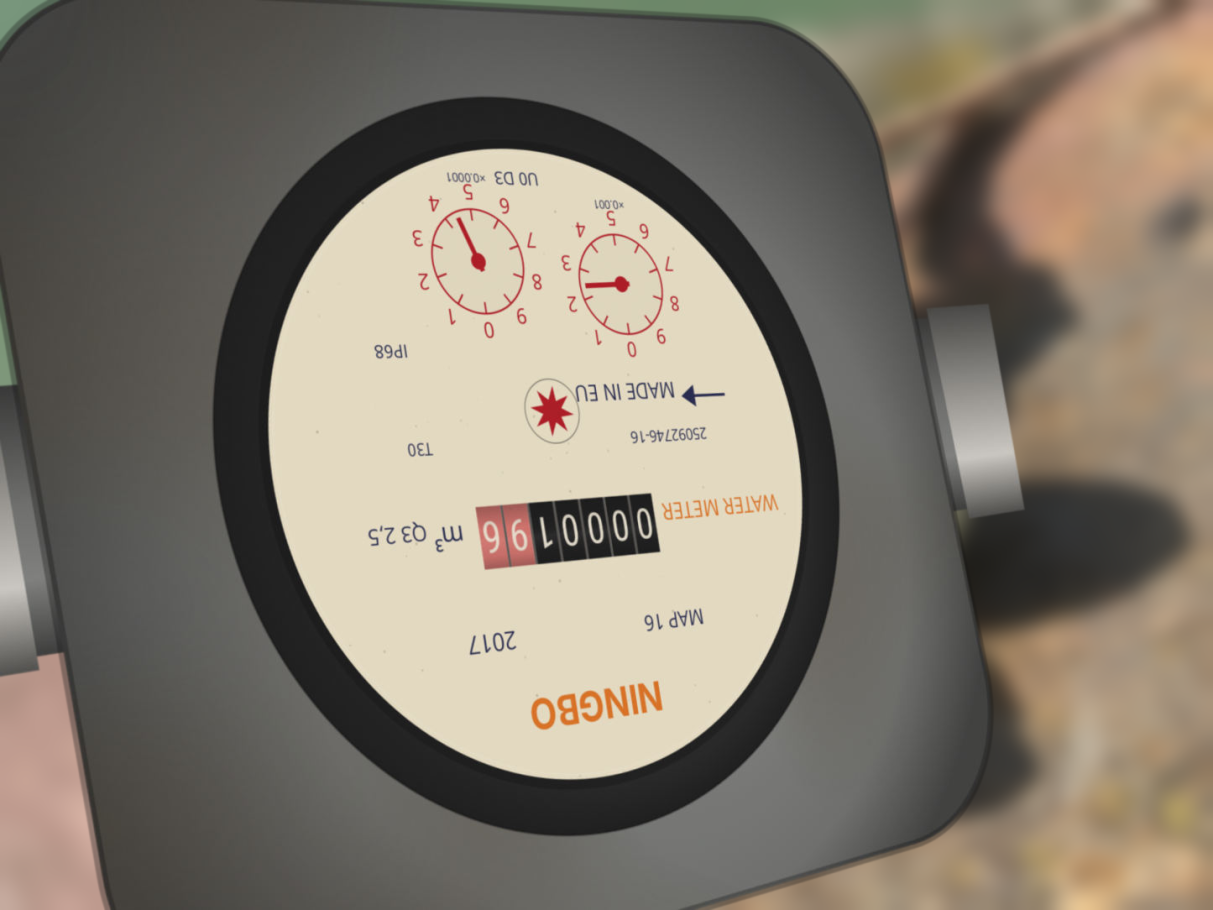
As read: m³ 1.9624
